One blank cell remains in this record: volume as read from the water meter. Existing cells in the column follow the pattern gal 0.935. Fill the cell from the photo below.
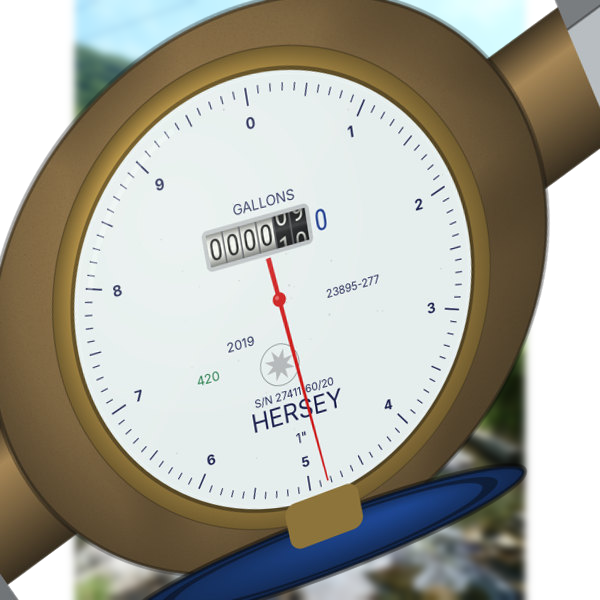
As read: gal 94.8
